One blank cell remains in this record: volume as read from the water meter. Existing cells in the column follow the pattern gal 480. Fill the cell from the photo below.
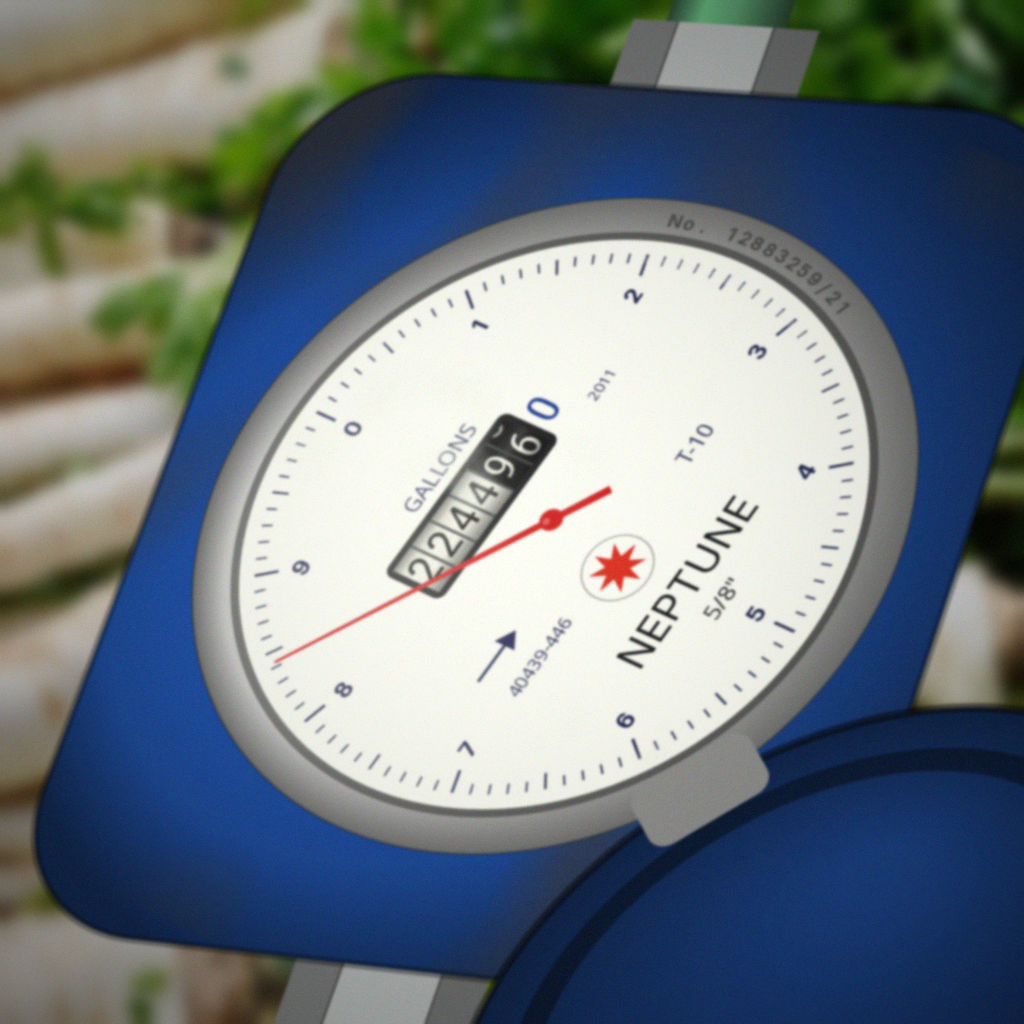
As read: gal 2244958.4
